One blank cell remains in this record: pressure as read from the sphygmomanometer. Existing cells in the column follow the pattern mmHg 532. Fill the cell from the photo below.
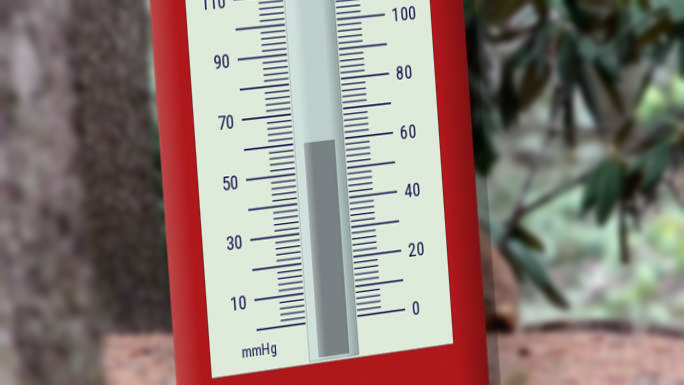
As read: mmHg 60
